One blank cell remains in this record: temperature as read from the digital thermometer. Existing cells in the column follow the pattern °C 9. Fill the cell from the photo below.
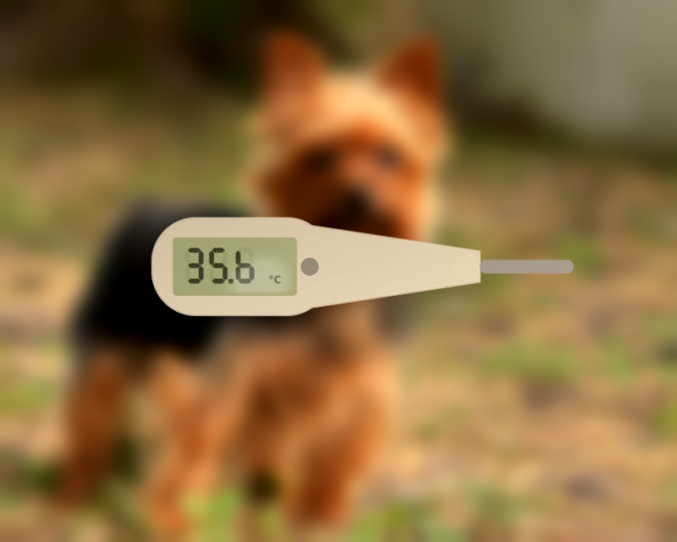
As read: °C 35.6
